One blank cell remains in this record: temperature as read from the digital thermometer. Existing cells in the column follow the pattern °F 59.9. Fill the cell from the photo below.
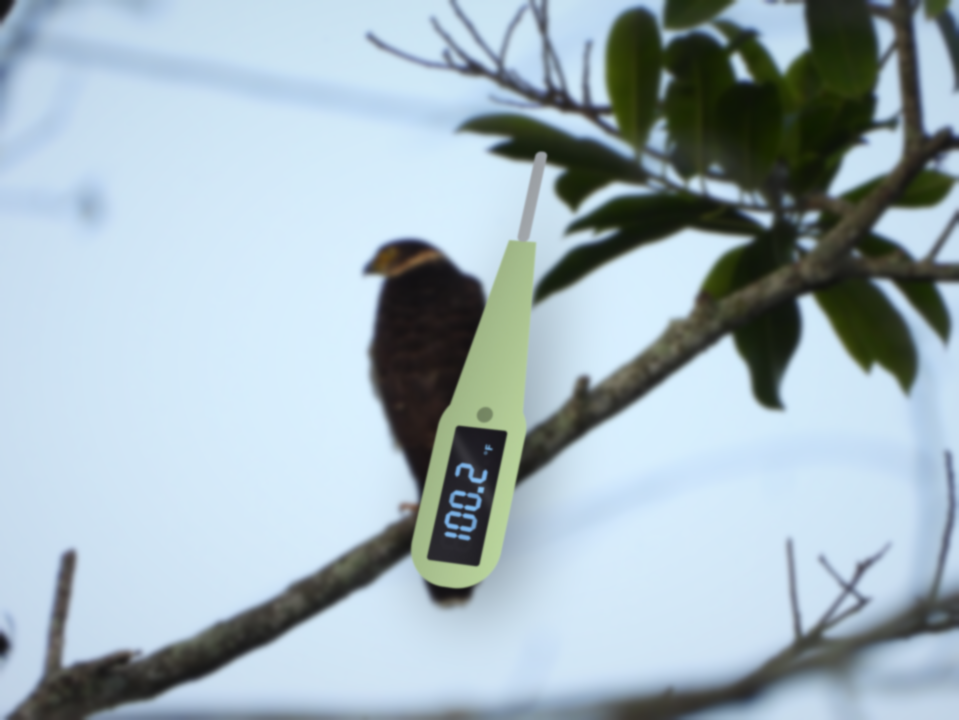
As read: °F 100.2
